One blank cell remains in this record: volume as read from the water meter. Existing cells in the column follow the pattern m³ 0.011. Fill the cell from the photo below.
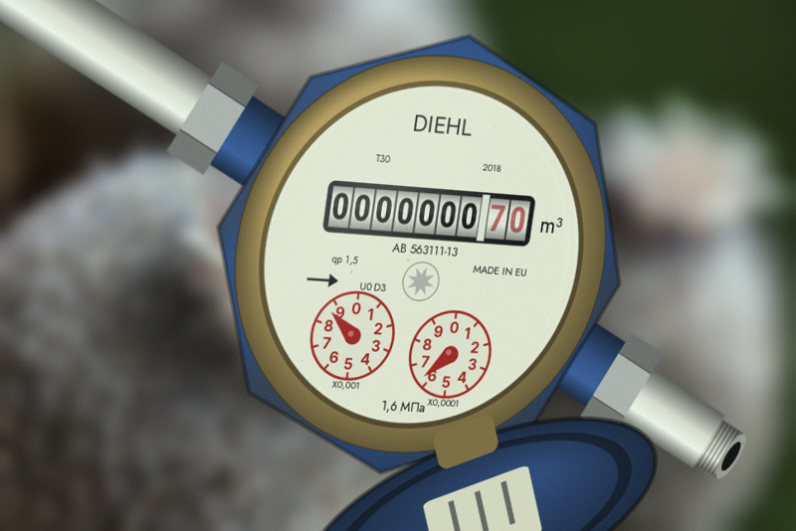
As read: m³ 0.7086
